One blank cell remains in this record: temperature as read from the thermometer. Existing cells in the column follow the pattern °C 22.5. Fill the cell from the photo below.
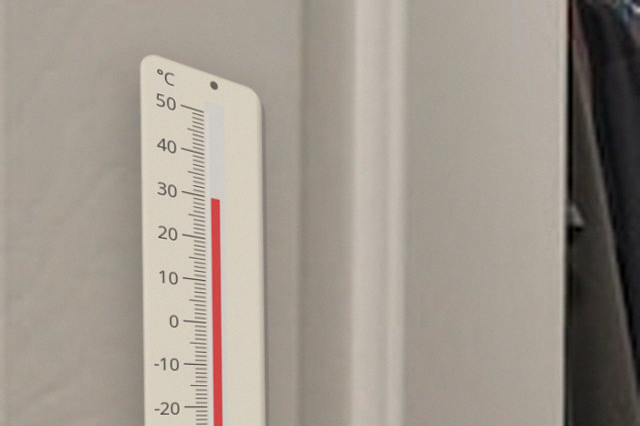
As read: °C 30
